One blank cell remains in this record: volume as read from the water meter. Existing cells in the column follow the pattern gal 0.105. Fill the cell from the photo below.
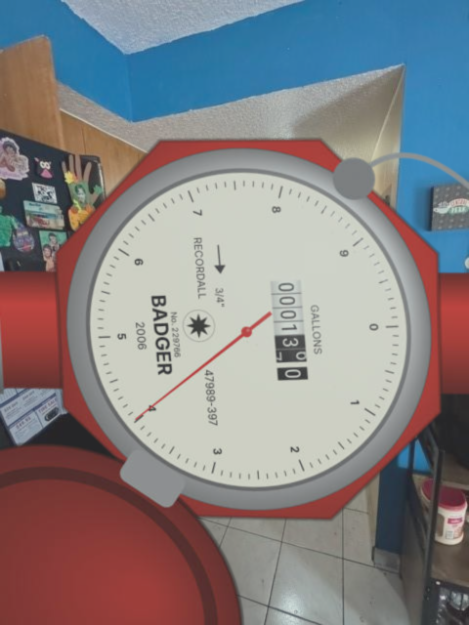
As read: gal 1364.0
